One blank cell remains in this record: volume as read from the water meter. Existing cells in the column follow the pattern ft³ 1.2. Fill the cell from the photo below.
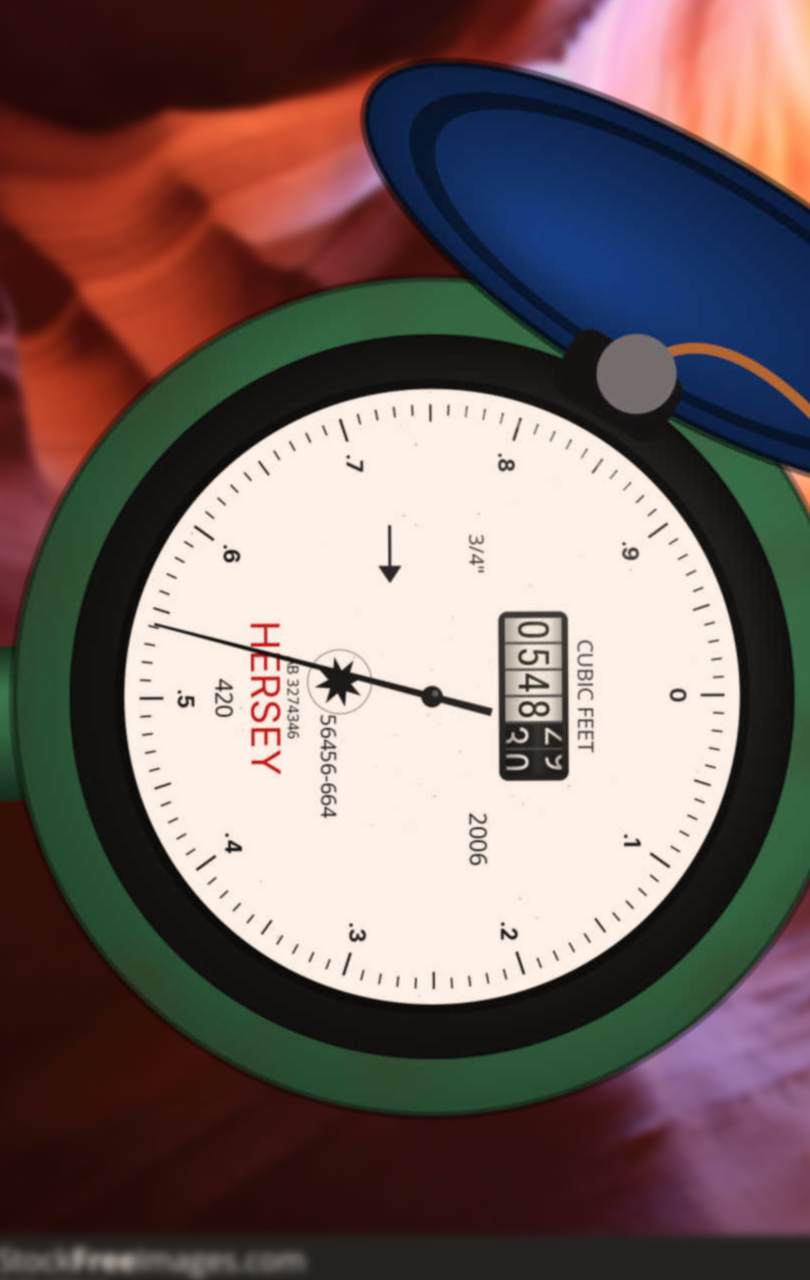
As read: ft³ 54829.54
